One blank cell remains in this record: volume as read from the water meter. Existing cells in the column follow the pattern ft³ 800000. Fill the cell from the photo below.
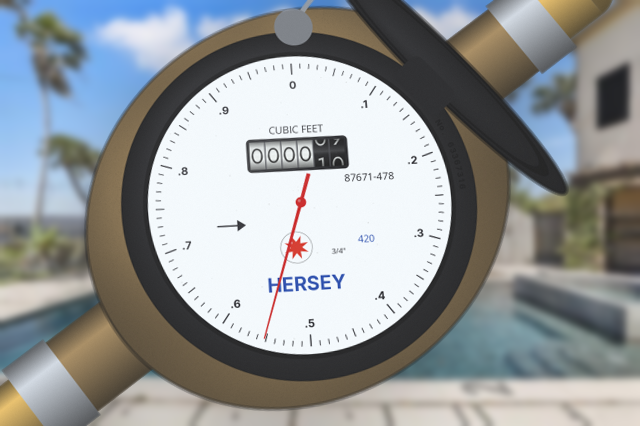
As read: ft³ 9.55
